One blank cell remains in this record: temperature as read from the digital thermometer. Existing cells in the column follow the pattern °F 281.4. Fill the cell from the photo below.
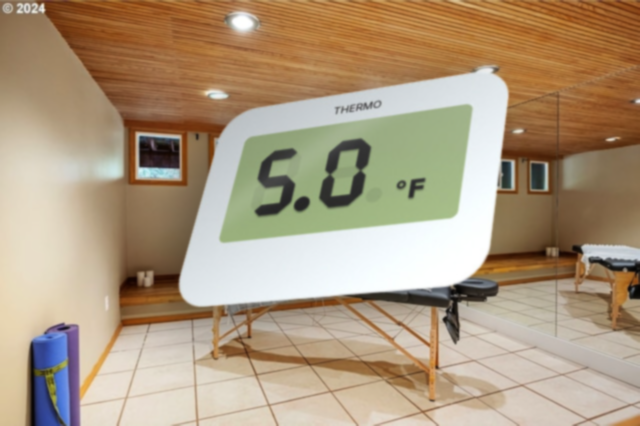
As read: °F 5.0
